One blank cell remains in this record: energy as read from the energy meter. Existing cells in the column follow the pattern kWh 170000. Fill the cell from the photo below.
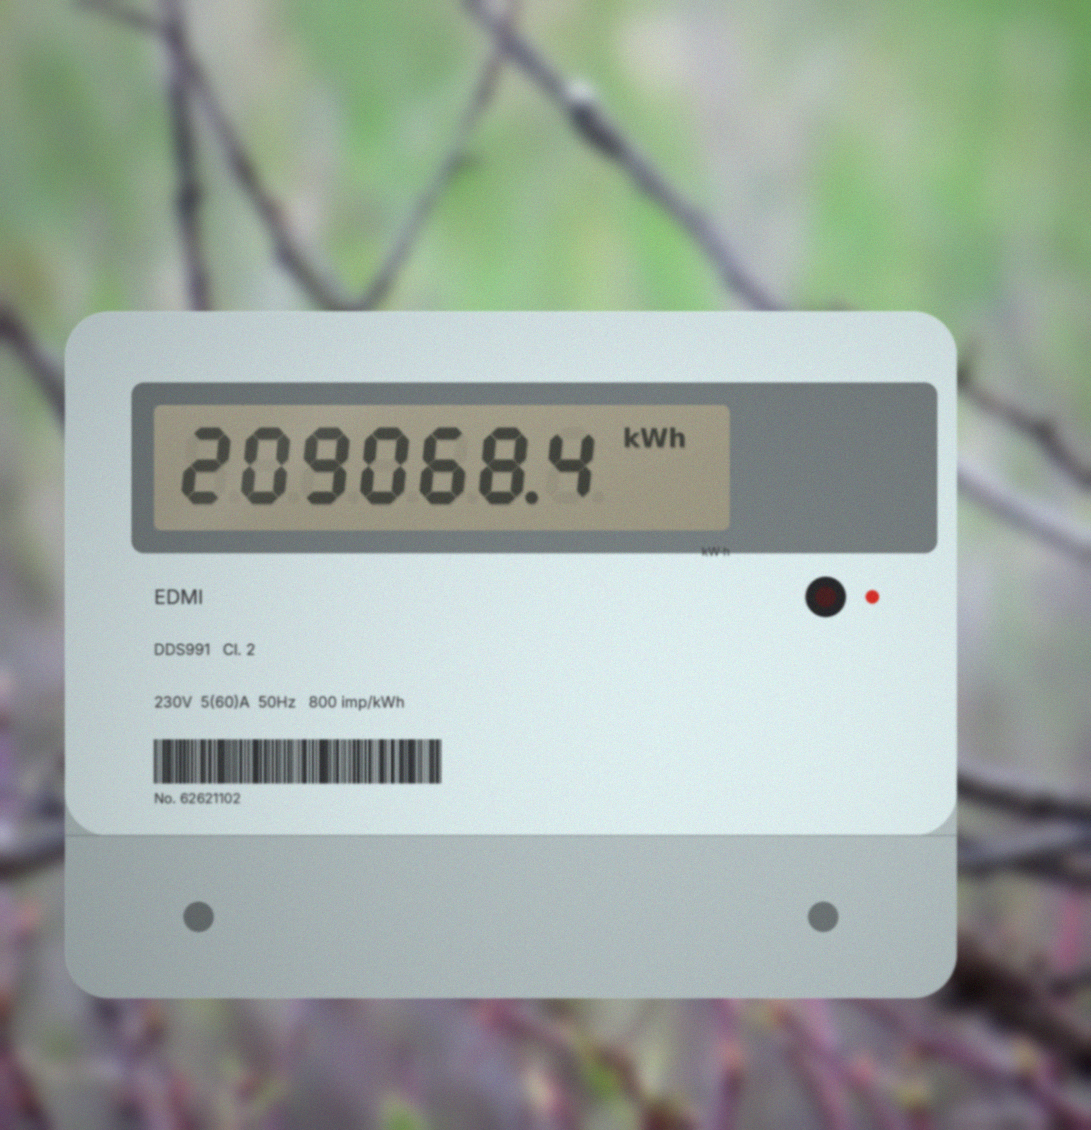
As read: kWh 209068.4
